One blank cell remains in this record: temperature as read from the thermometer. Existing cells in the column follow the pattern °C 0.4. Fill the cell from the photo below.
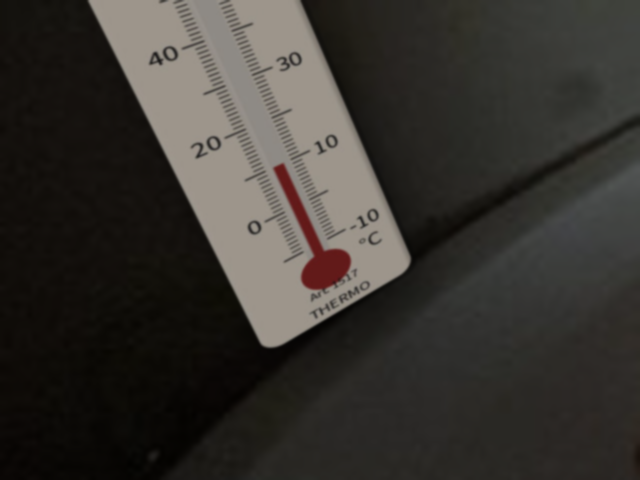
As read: °C 10
